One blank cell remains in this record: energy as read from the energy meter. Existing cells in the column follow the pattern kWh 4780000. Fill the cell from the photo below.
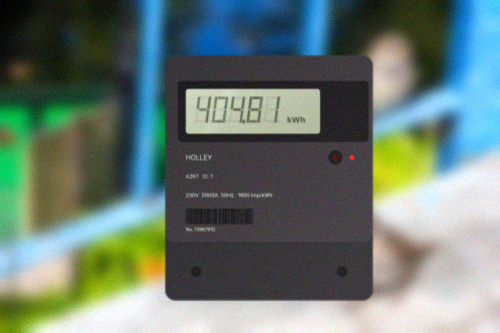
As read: kWh 404.81
